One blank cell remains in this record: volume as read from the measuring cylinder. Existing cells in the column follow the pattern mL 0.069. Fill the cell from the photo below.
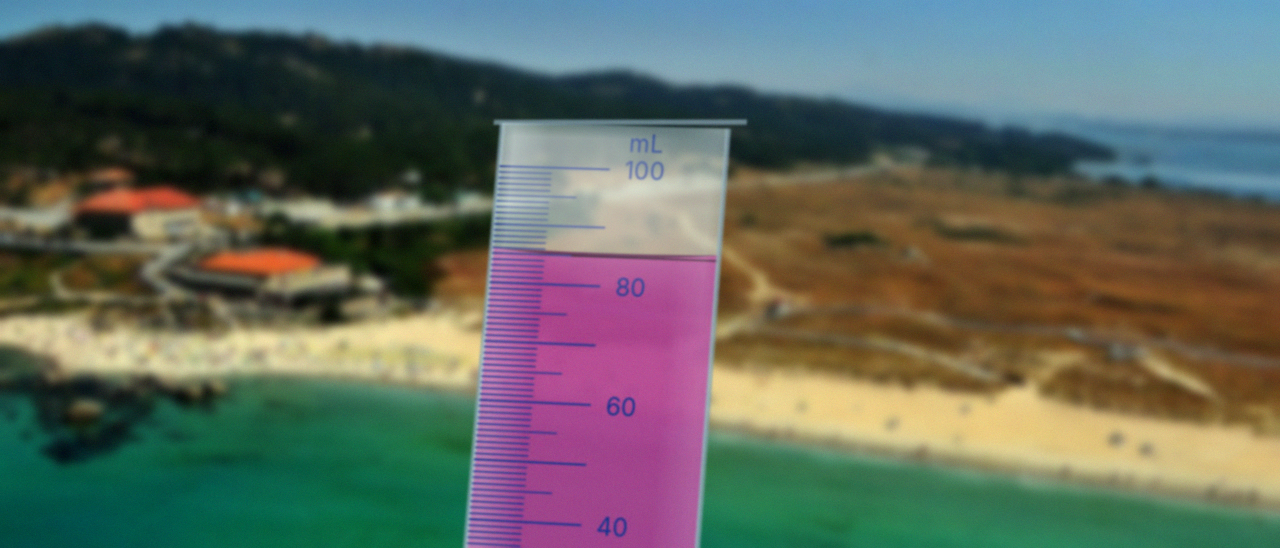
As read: mL 85
